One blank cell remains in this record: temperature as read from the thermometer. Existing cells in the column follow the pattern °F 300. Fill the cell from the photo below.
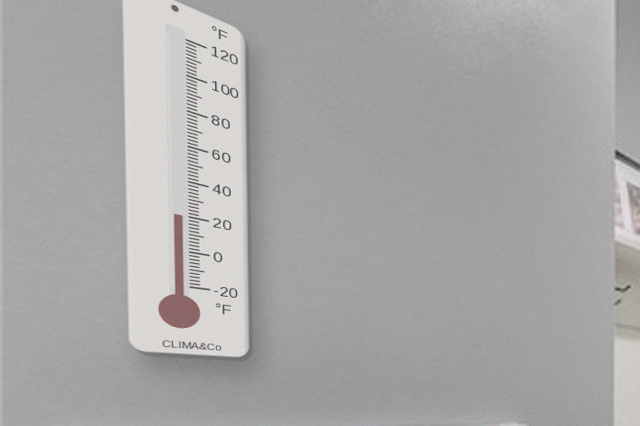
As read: °F 20
